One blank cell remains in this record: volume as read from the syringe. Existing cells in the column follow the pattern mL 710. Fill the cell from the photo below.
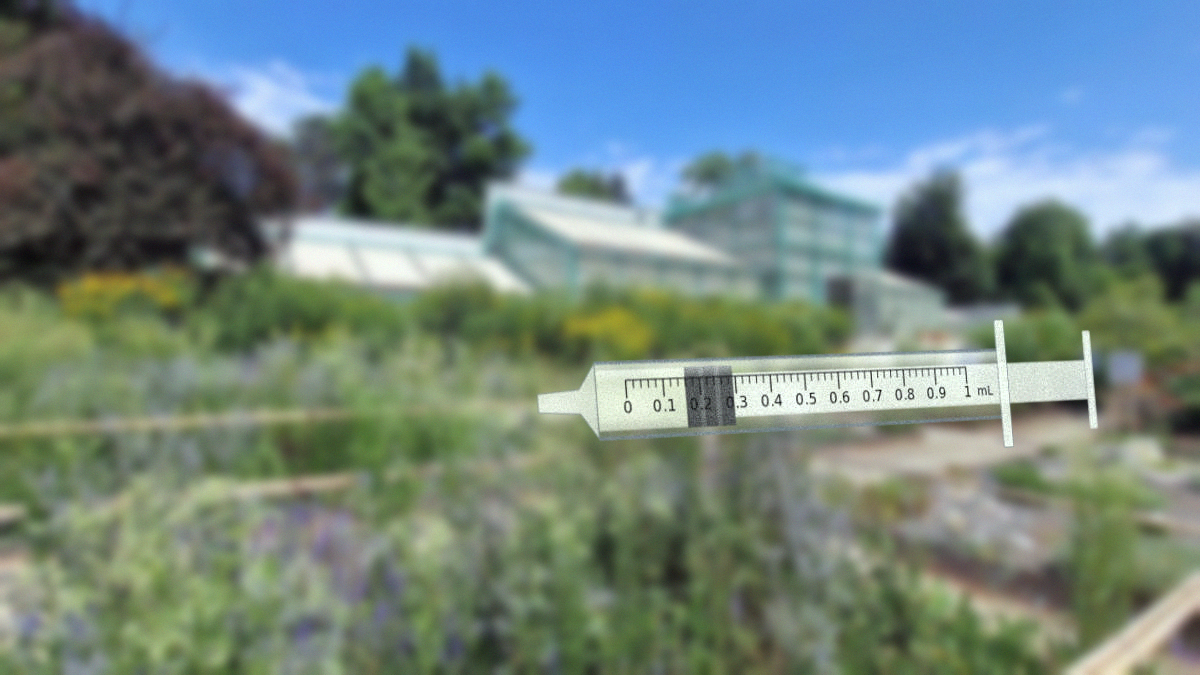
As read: mL 0.16
